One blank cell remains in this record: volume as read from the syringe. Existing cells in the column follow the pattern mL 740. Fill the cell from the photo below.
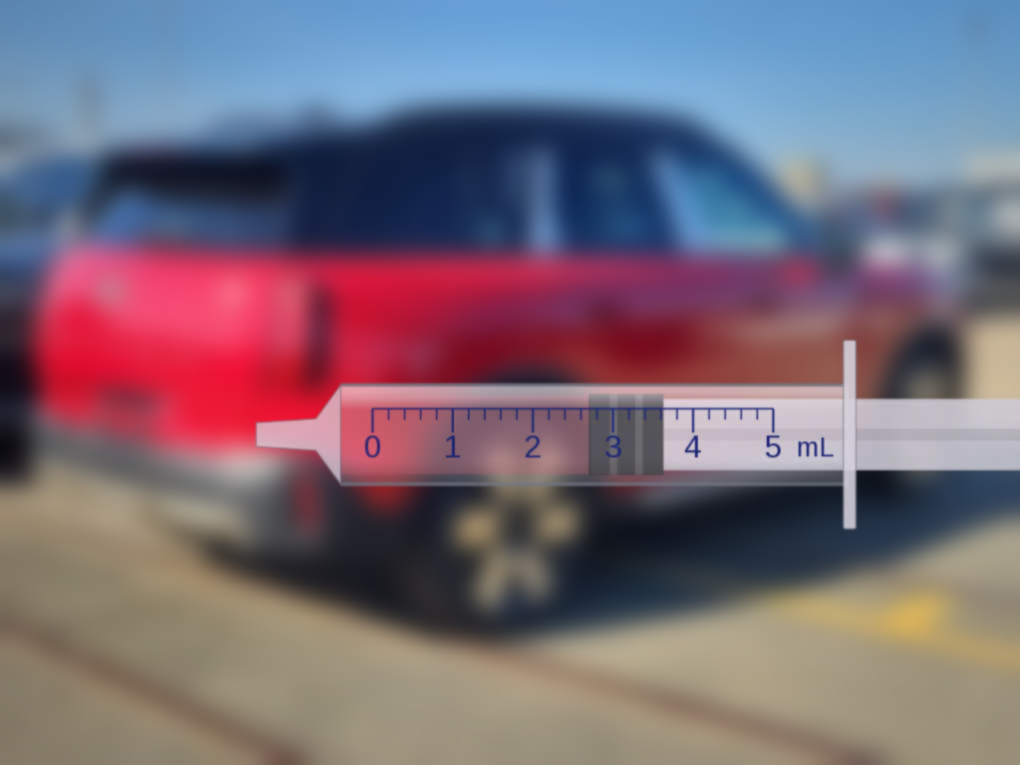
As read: mL 2.7
